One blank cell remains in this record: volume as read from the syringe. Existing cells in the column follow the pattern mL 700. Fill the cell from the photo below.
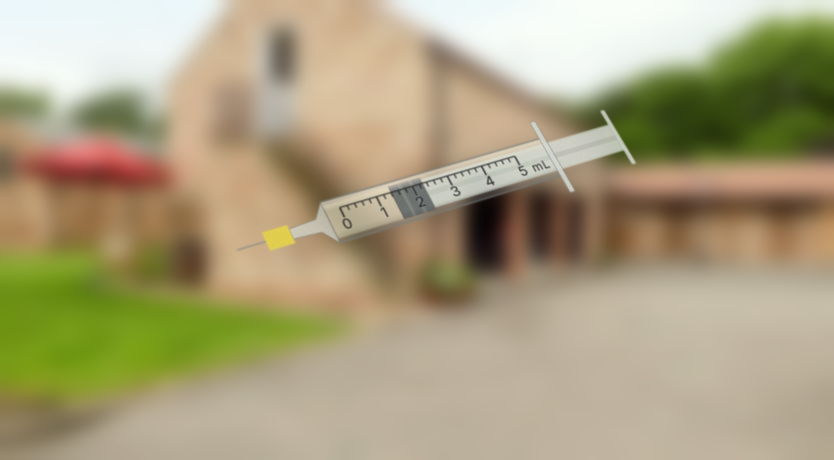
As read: mL 1.4
